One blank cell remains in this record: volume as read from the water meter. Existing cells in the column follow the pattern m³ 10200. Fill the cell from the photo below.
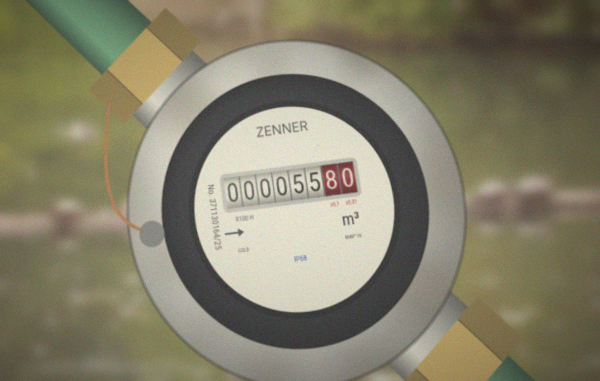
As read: m³ 55.80
